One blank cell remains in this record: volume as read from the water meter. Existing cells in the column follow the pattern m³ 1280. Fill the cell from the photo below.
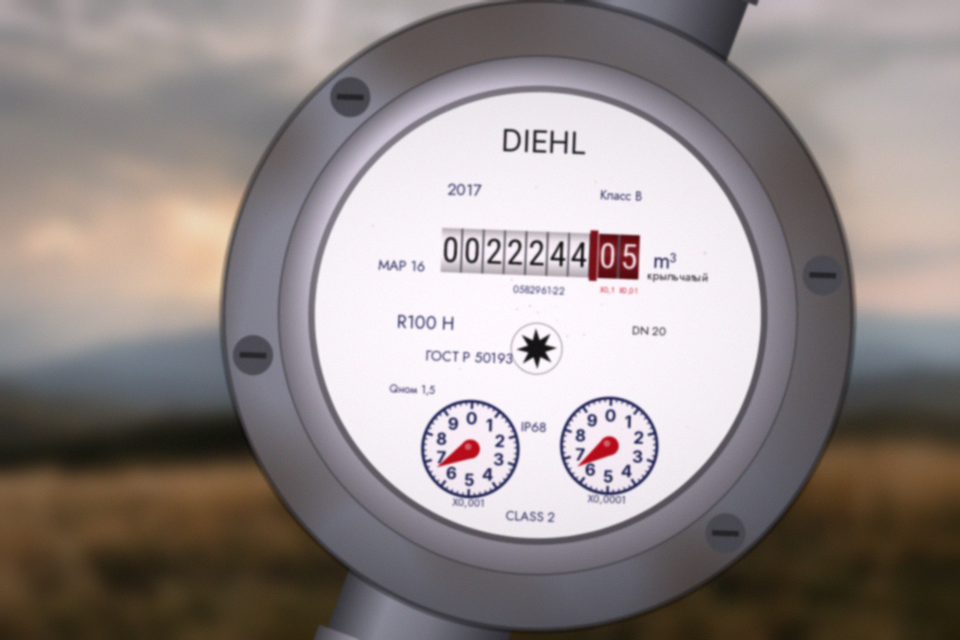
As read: m³ 22244.0566
